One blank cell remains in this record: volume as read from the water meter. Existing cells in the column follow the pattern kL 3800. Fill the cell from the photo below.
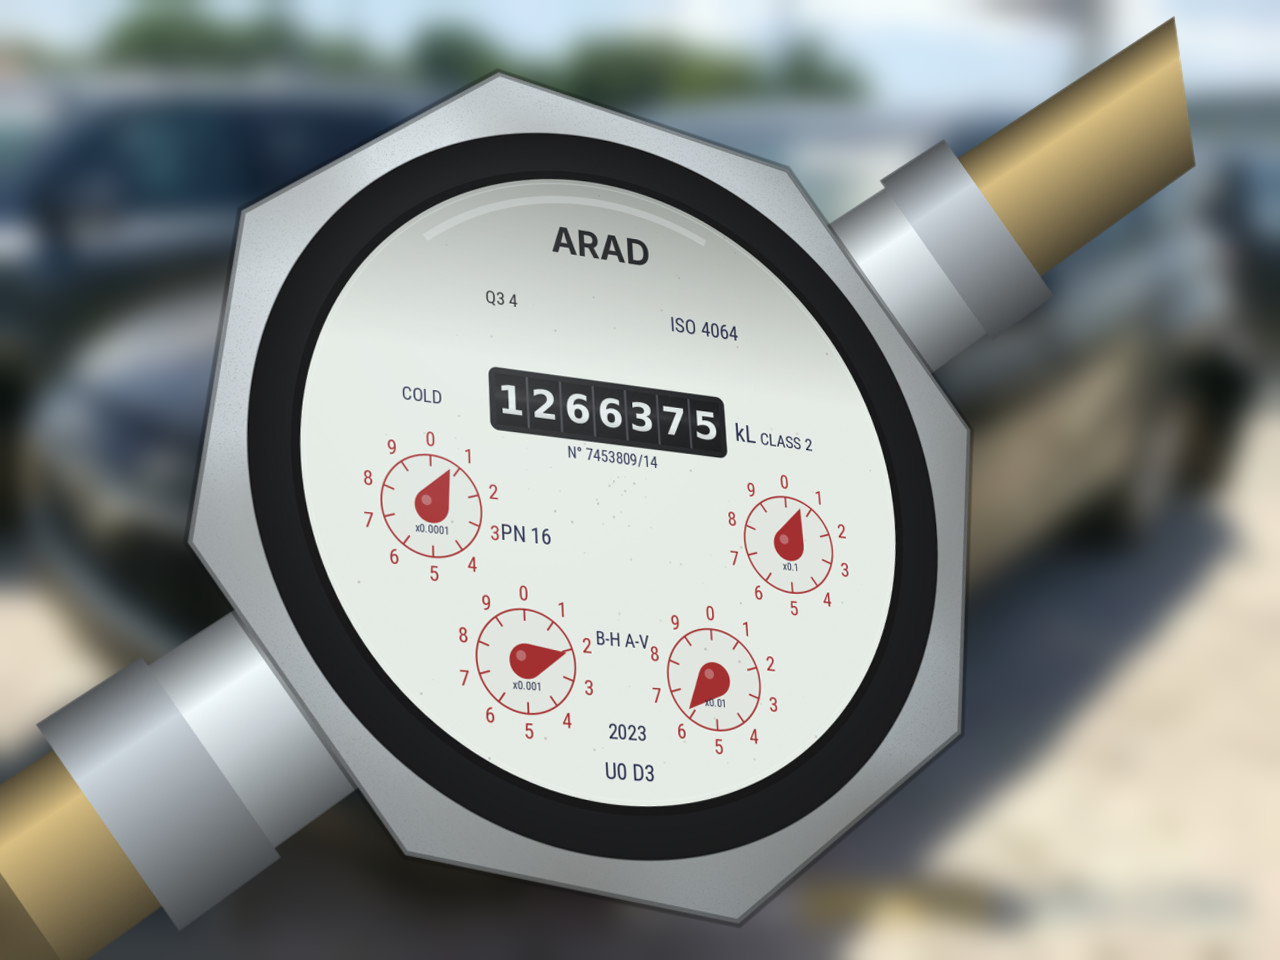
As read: kL 1266375.0620
